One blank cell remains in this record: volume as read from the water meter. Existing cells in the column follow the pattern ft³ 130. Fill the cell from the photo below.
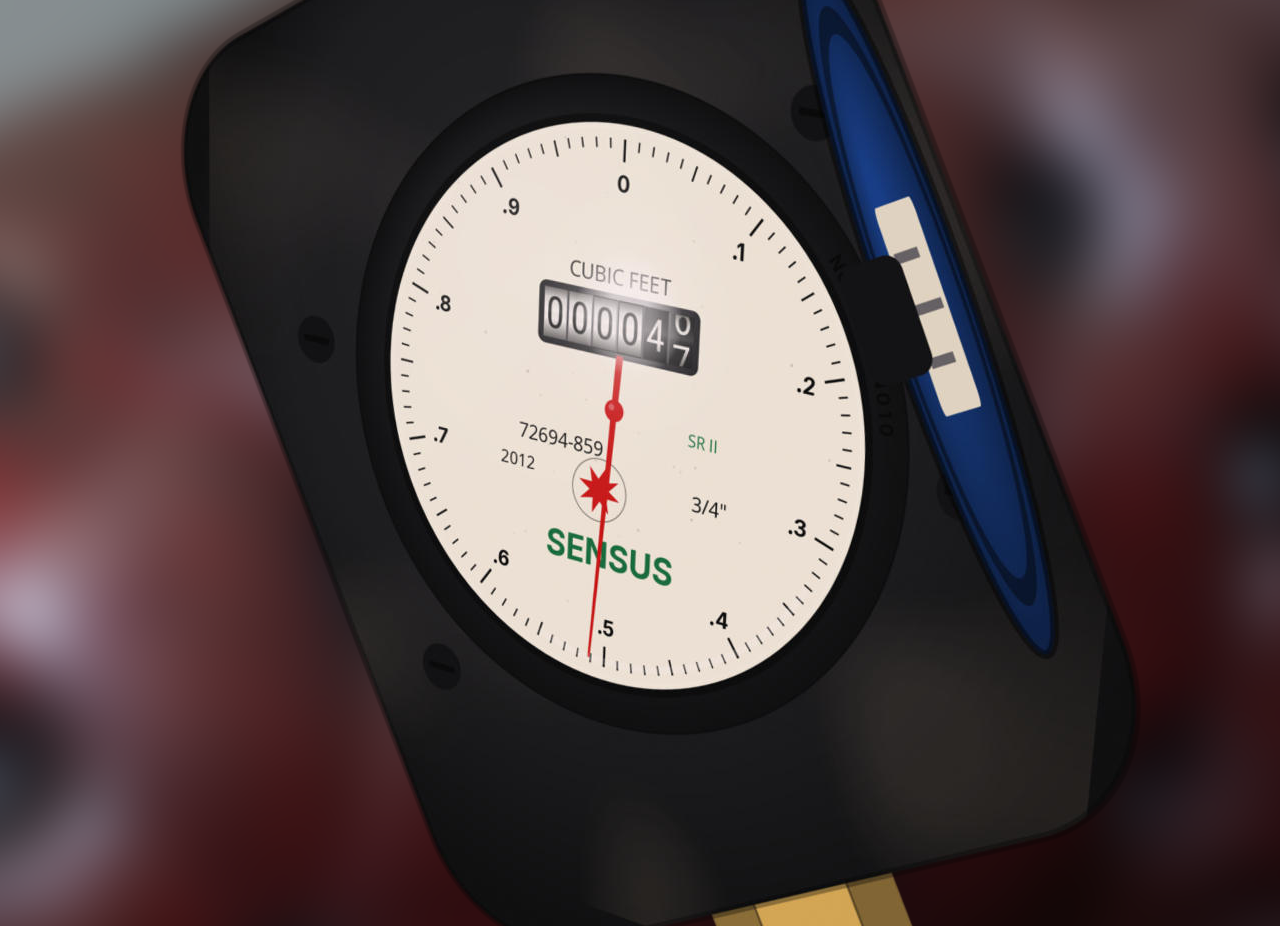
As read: ft³ 46.51
